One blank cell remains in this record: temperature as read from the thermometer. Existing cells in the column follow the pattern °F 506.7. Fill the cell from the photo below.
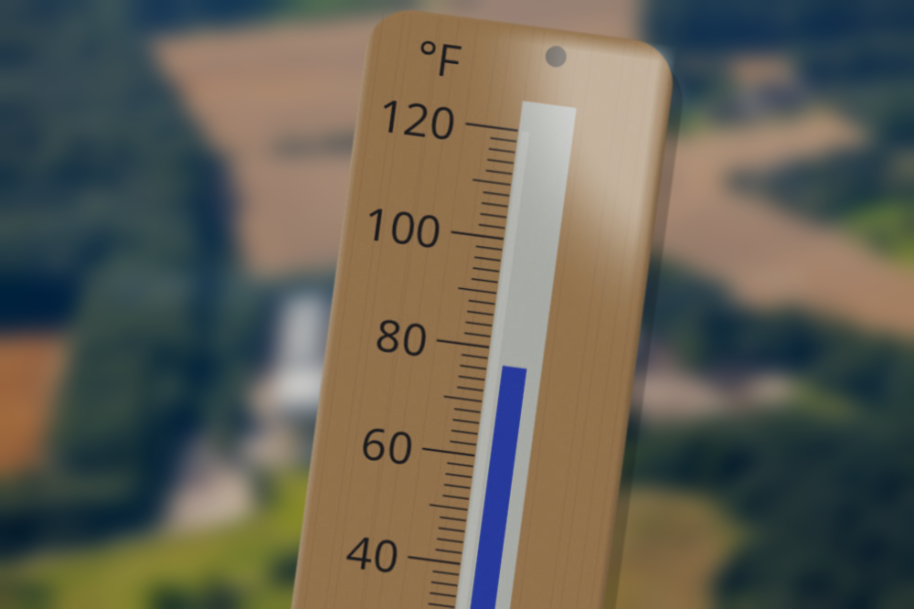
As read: °F 77
